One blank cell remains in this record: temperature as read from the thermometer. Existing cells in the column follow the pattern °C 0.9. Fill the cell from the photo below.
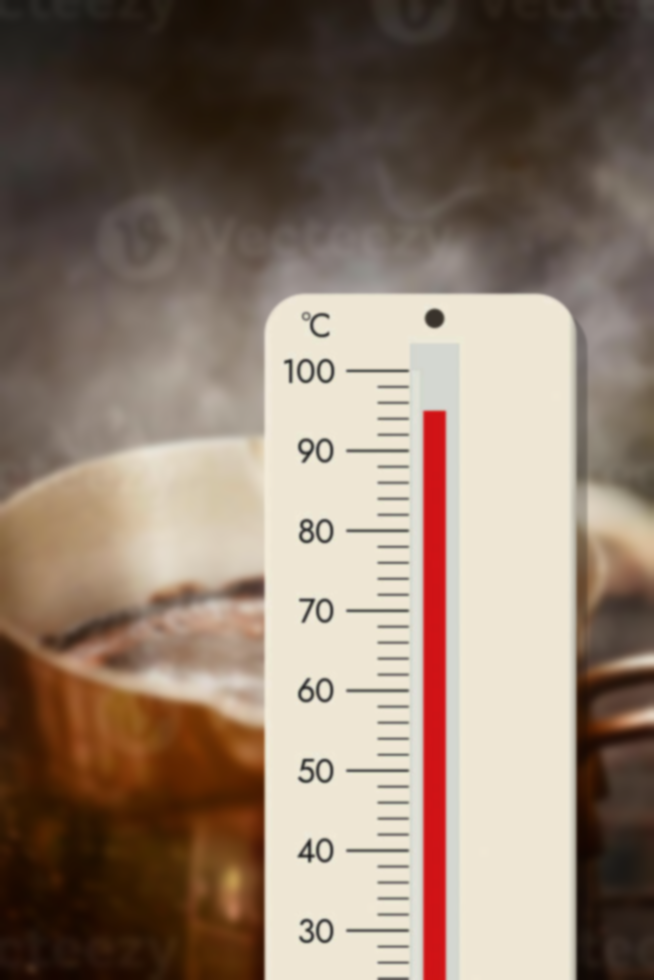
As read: °C 95
